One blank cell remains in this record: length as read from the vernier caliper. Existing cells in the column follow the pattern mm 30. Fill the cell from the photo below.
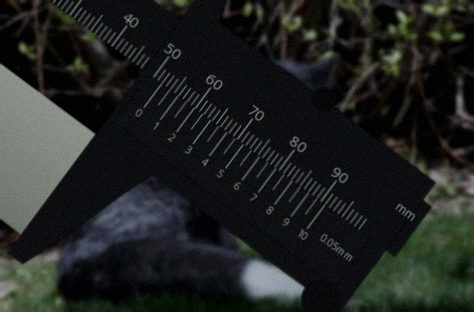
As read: mm 52.0
